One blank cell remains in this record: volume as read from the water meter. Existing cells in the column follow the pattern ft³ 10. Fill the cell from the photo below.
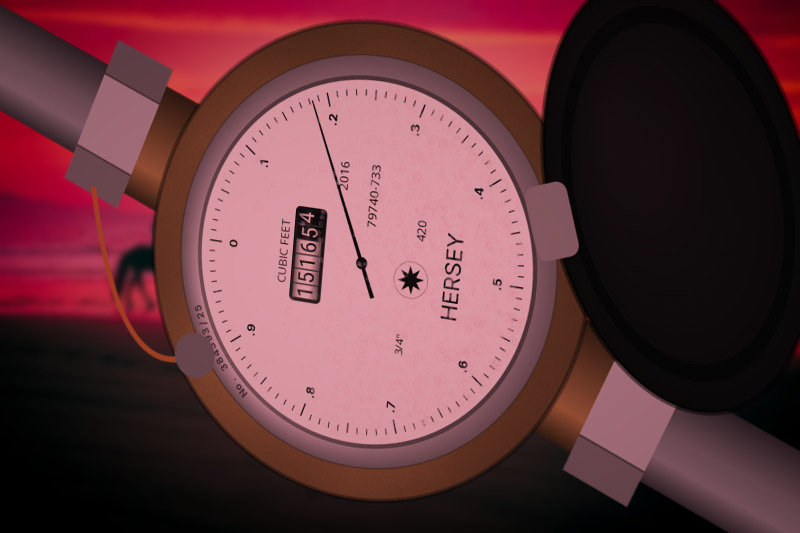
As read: ft³ 151654.18
